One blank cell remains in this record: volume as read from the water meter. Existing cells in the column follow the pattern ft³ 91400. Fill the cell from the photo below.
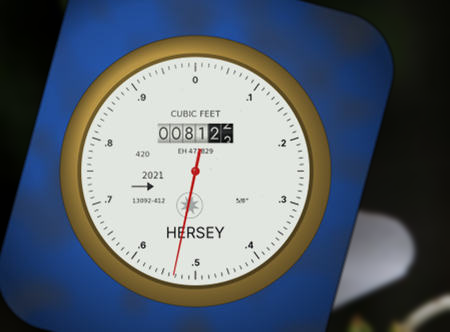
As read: ft³ 8122.53
